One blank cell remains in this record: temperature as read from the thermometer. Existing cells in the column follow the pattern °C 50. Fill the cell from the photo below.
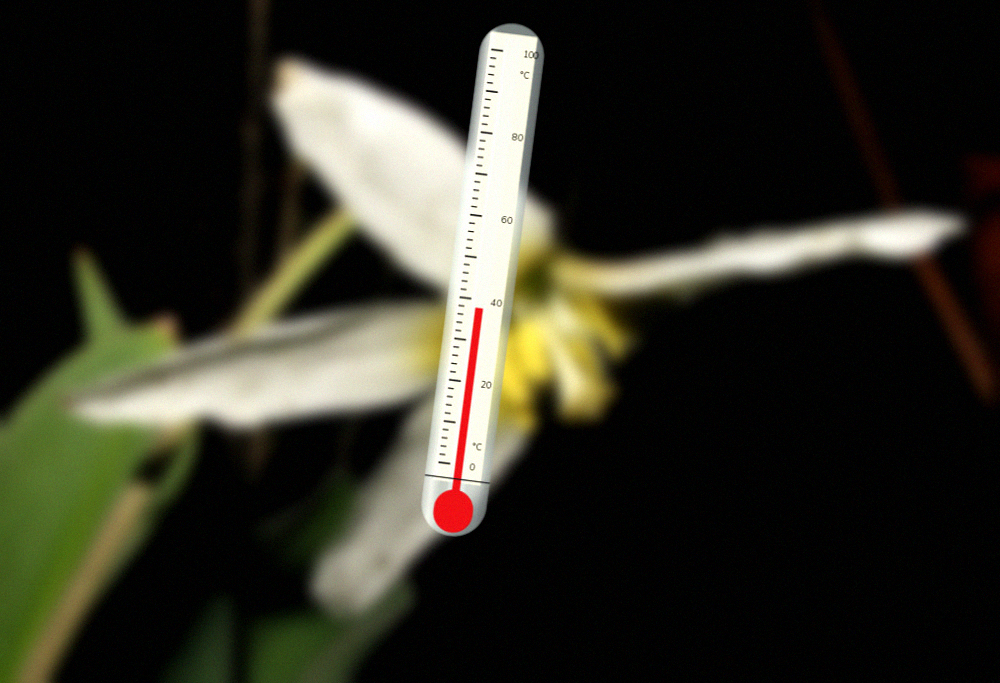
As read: °C 38
